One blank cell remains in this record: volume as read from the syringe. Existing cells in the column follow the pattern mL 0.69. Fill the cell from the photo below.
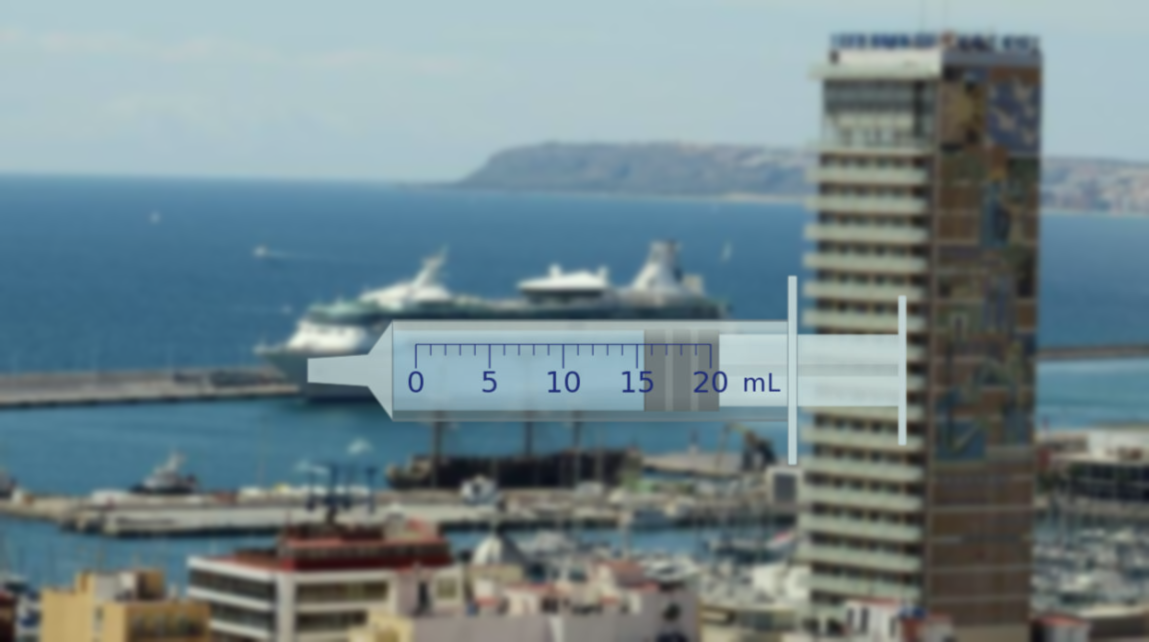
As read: mL 15.5
